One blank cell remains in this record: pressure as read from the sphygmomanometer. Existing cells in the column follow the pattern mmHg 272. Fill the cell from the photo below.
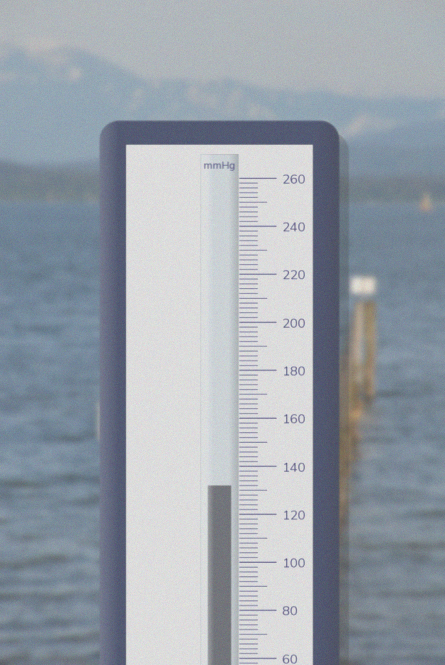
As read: mmHg 132
